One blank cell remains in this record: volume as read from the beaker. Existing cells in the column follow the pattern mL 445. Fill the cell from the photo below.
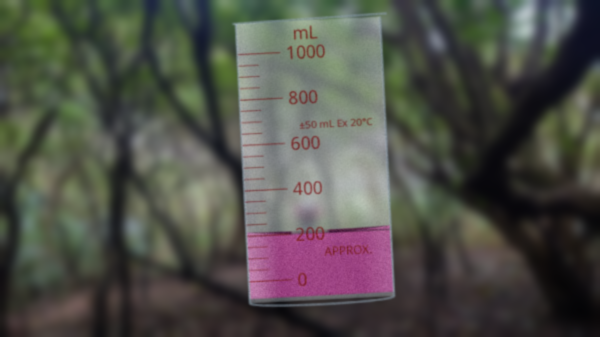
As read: mL 200
